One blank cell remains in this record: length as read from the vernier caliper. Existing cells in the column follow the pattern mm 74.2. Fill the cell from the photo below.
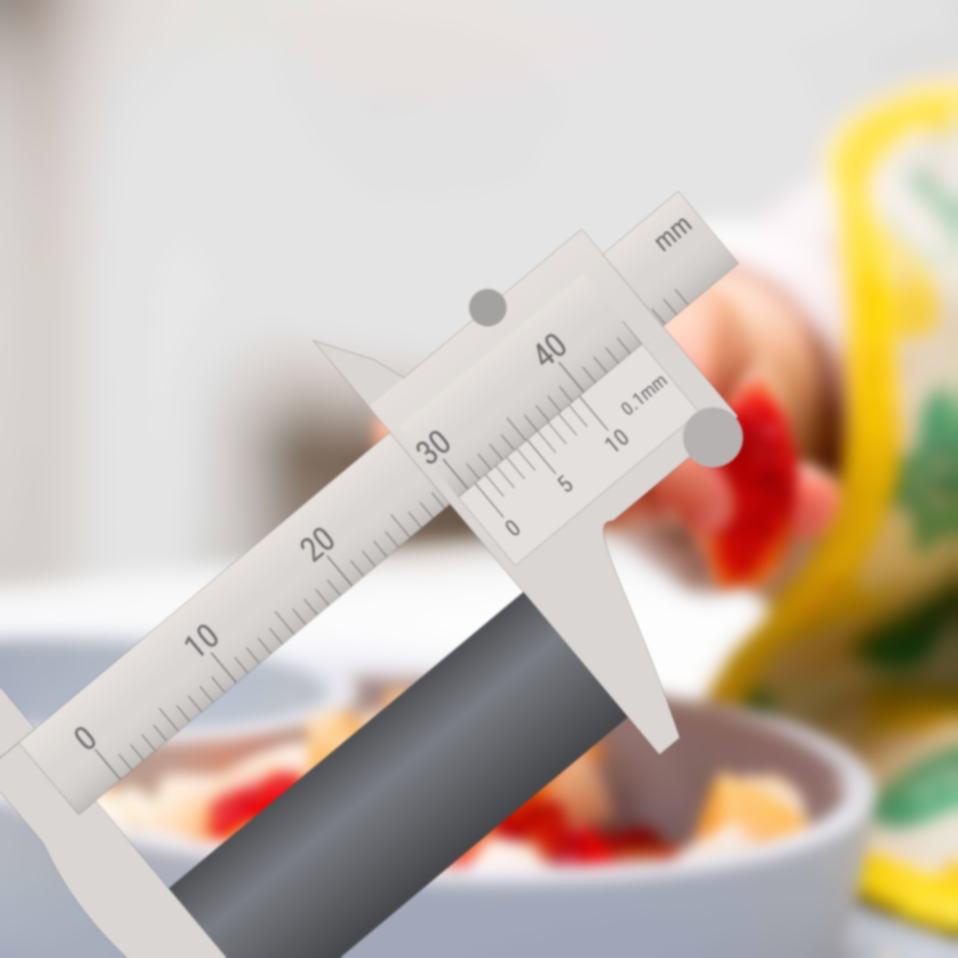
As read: mm 30.6
